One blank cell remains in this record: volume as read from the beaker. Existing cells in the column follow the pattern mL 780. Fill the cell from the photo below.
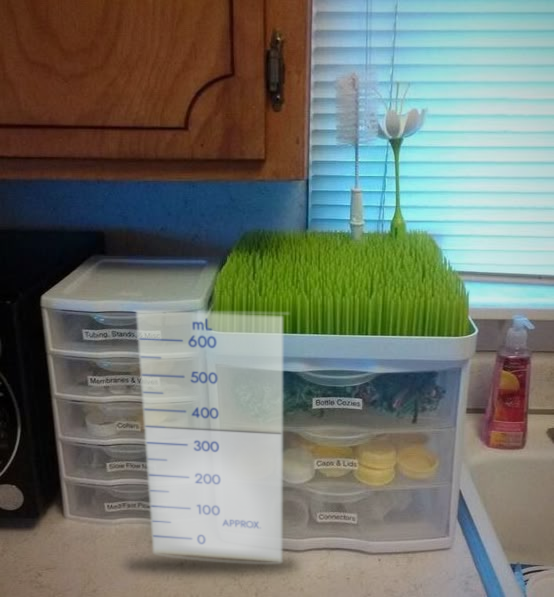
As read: mL 350
